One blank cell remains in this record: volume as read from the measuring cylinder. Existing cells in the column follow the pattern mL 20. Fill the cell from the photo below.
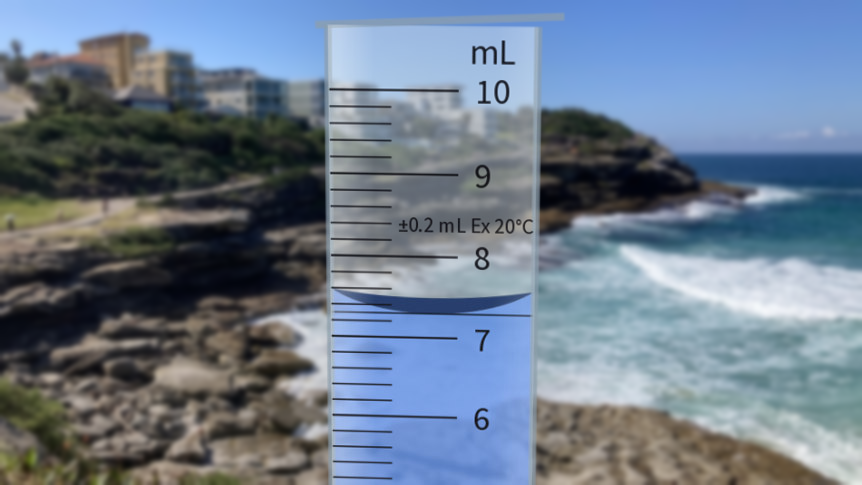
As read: mL 7.3
